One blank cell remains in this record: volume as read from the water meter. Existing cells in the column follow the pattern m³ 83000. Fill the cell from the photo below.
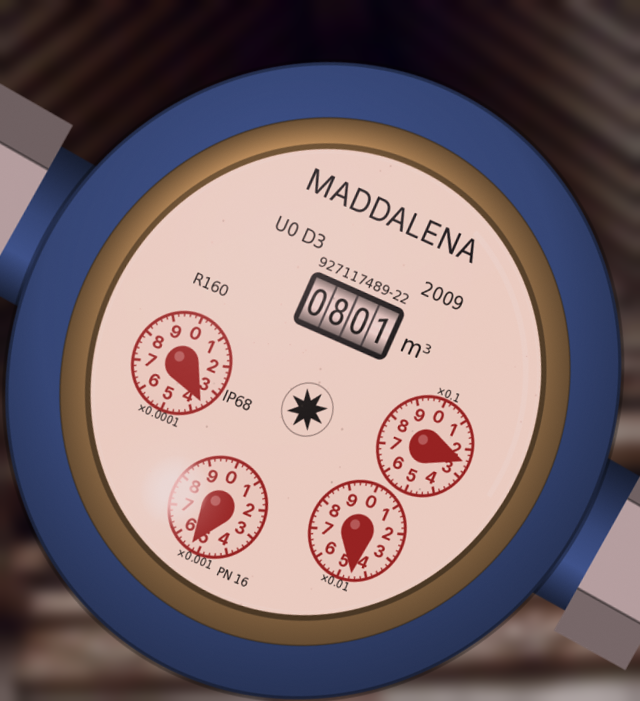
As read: m³ 801.2453
